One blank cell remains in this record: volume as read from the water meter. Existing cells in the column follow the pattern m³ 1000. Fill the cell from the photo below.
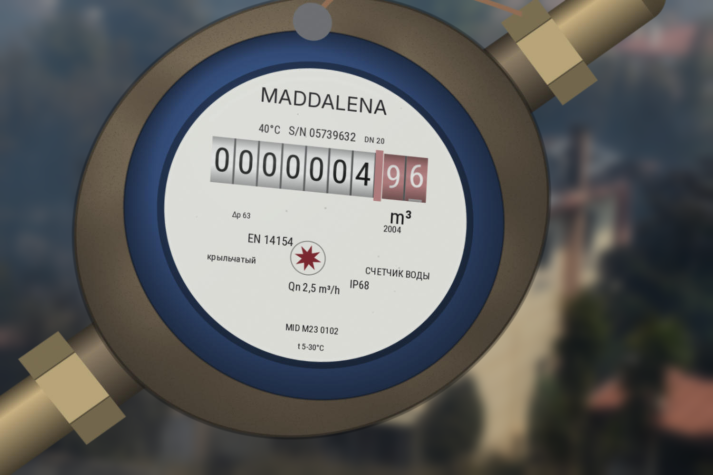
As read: m³ 4.96
